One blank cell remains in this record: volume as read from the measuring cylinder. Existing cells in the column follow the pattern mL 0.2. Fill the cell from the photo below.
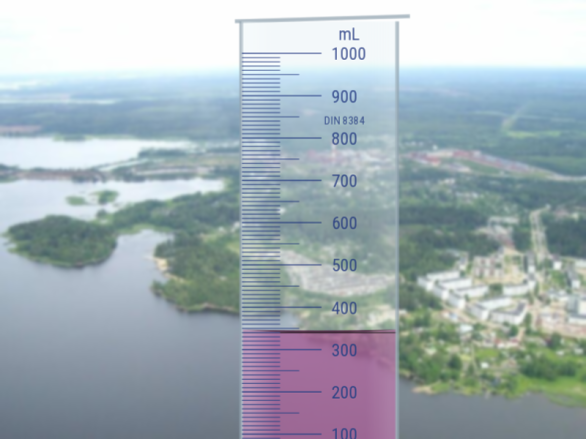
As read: mL 340
